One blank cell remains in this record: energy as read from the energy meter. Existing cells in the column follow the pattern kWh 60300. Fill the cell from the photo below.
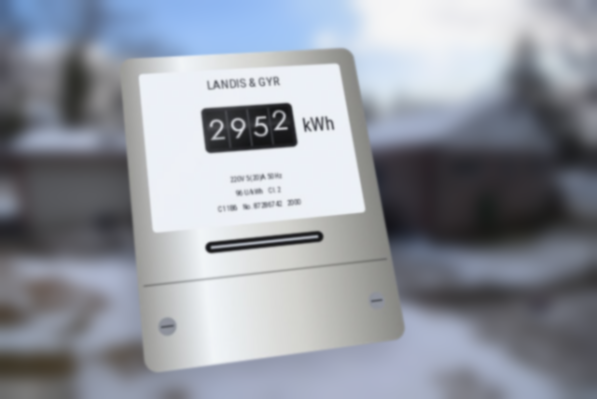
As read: kWh 2952
